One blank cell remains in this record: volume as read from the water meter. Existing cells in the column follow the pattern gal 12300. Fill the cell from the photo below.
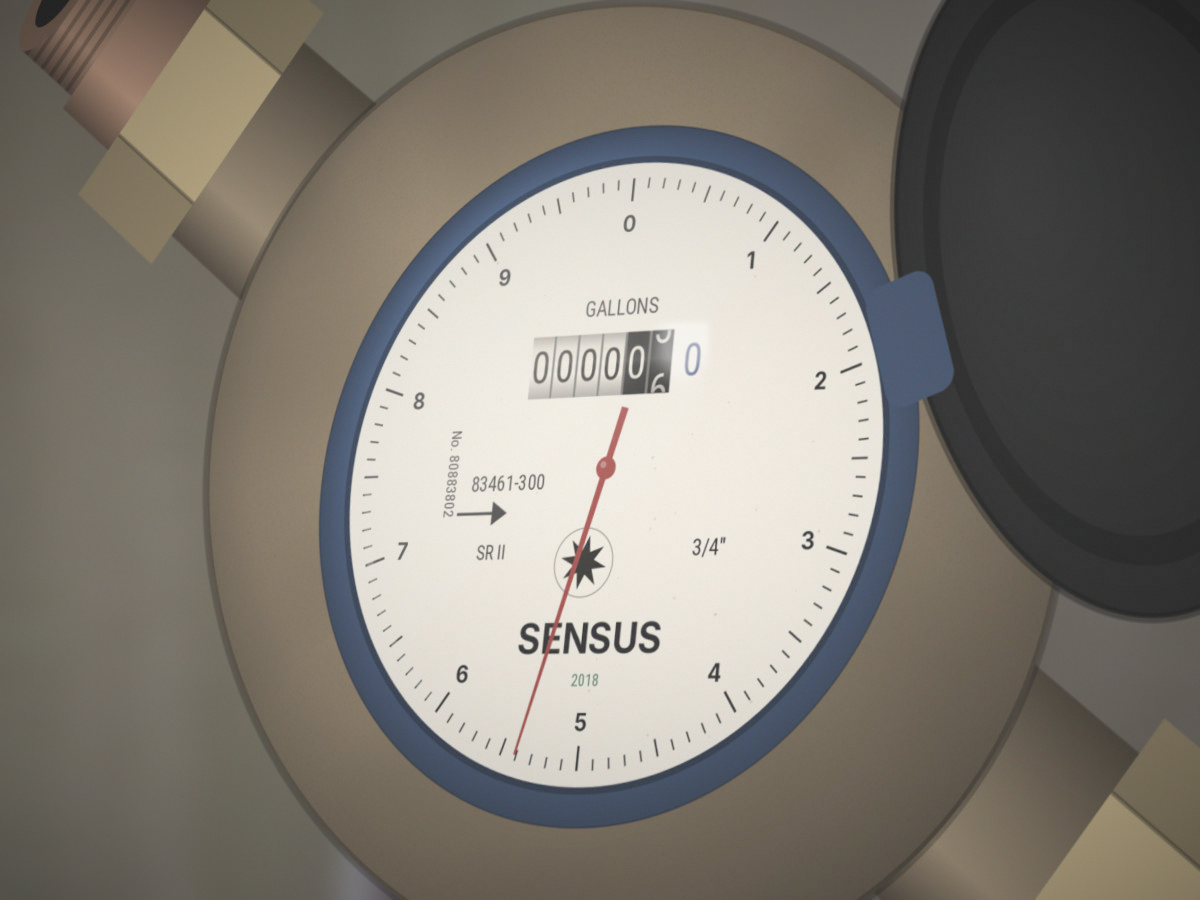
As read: gal 55.4
